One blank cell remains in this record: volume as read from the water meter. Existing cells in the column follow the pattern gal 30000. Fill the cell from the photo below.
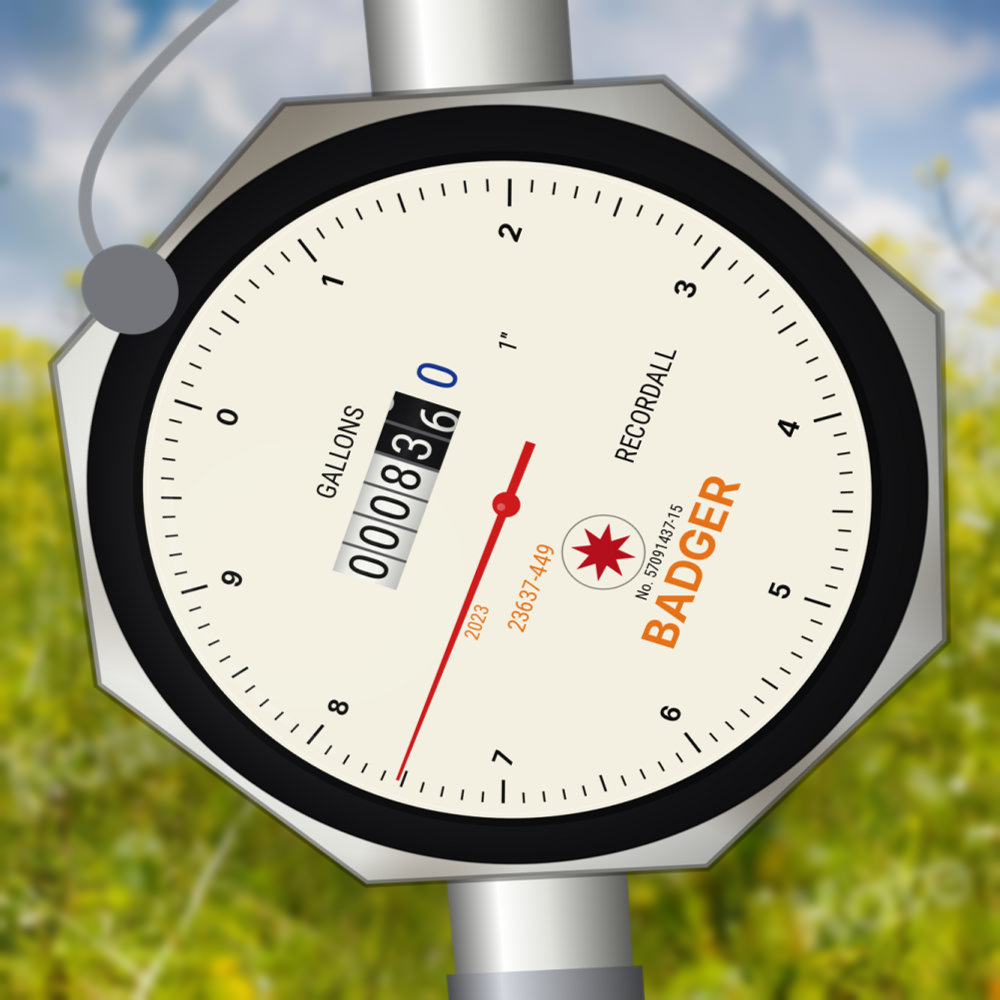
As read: gal 8357.5
